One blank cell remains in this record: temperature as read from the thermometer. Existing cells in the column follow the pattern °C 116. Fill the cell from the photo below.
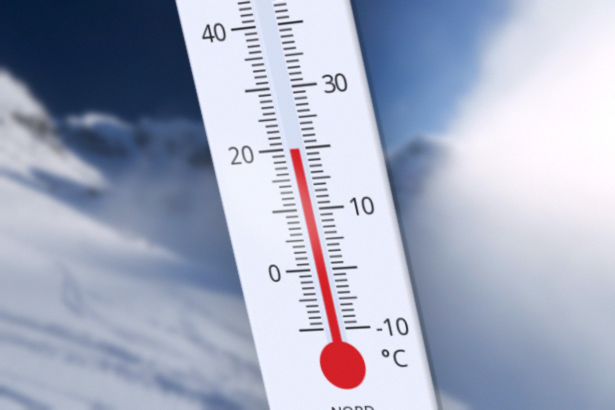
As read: °C 20
